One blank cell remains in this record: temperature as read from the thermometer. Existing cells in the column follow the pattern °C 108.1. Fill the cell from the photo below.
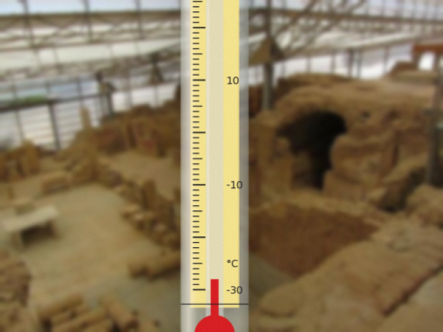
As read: °C -28
